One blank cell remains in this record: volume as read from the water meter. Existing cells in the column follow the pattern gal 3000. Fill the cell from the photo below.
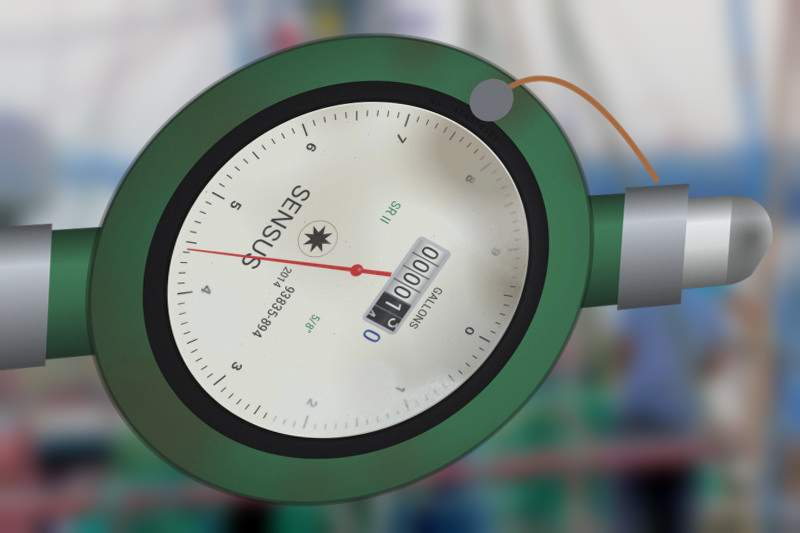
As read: gal 134.4
